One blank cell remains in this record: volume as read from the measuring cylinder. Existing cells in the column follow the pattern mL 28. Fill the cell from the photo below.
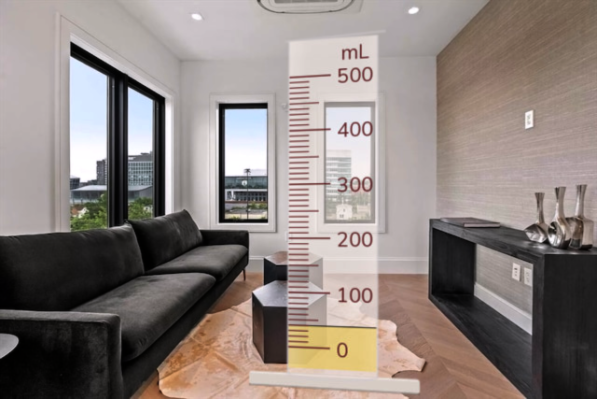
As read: mL 40
